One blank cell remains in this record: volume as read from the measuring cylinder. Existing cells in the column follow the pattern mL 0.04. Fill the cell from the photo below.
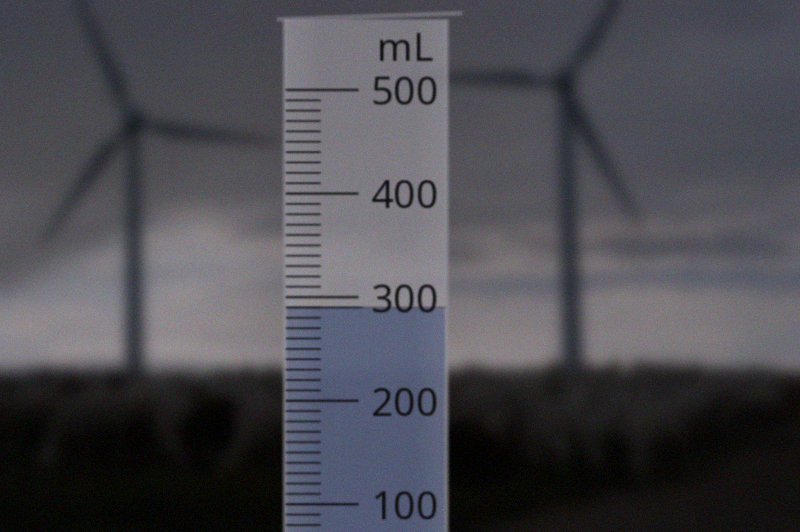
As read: mL 290
